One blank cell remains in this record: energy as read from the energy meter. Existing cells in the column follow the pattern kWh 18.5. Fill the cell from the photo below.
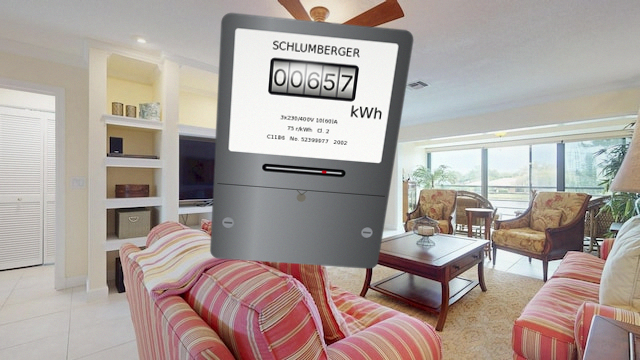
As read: kWh 657
